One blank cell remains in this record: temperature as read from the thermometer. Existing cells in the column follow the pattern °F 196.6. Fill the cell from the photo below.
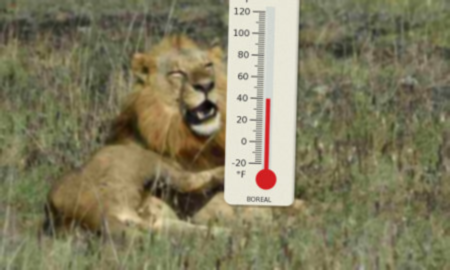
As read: °F 40
